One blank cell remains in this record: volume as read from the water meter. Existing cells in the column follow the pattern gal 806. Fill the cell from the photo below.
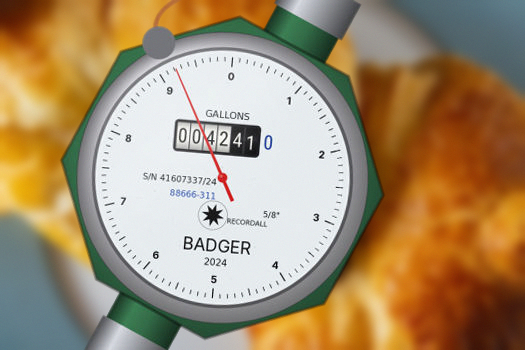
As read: gal 42409.2
